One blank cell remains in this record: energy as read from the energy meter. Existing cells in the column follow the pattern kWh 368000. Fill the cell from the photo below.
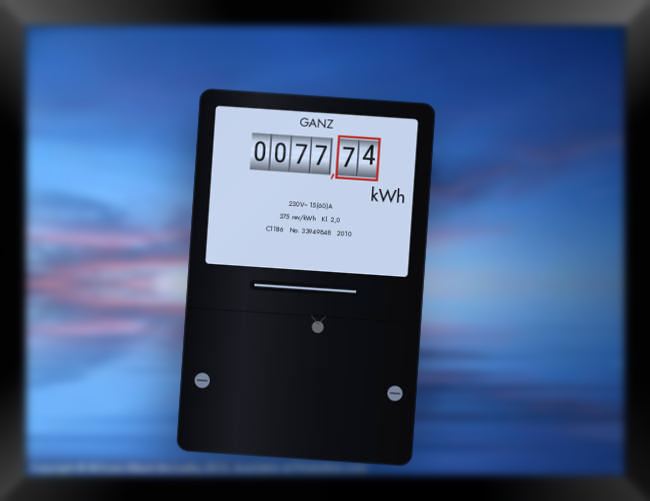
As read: kWh 77.74
